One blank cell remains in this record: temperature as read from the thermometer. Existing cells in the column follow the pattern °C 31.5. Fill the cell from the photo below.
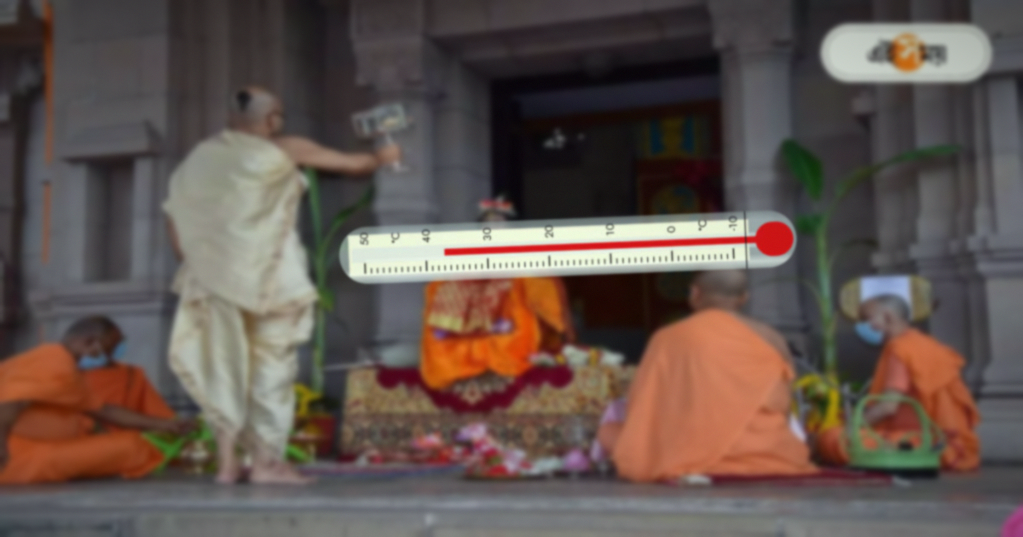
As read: °C 37
